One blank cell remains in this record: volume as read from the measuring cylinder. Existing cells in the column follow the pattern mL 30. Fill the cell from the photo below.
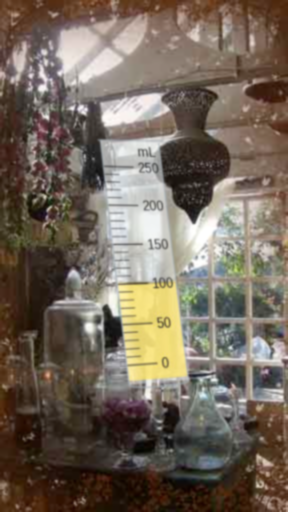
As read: mL 100
